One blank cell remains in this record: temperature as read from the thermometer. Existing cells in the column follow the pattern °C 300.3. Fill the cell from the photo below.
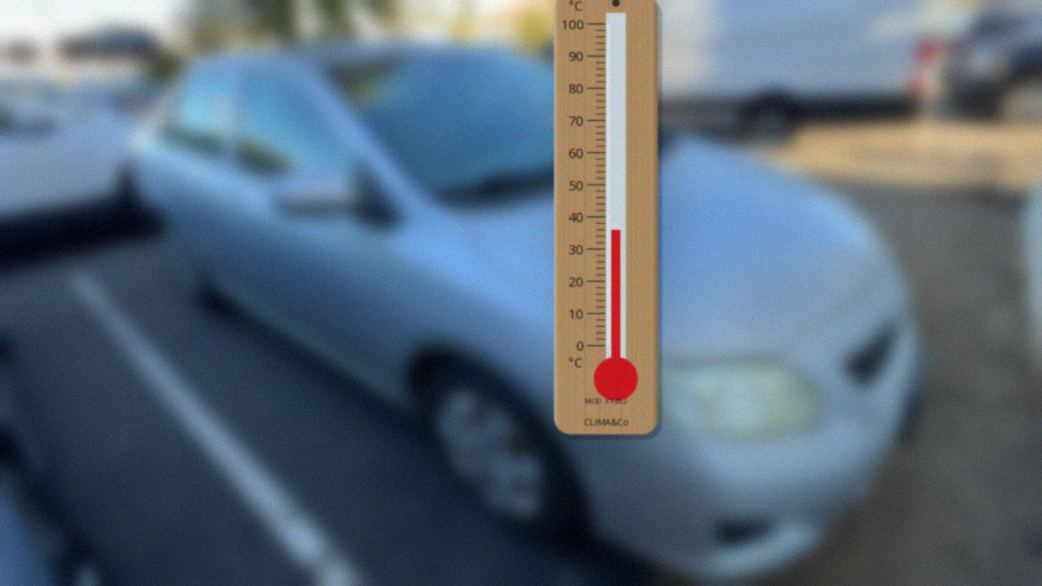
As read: °C 36
